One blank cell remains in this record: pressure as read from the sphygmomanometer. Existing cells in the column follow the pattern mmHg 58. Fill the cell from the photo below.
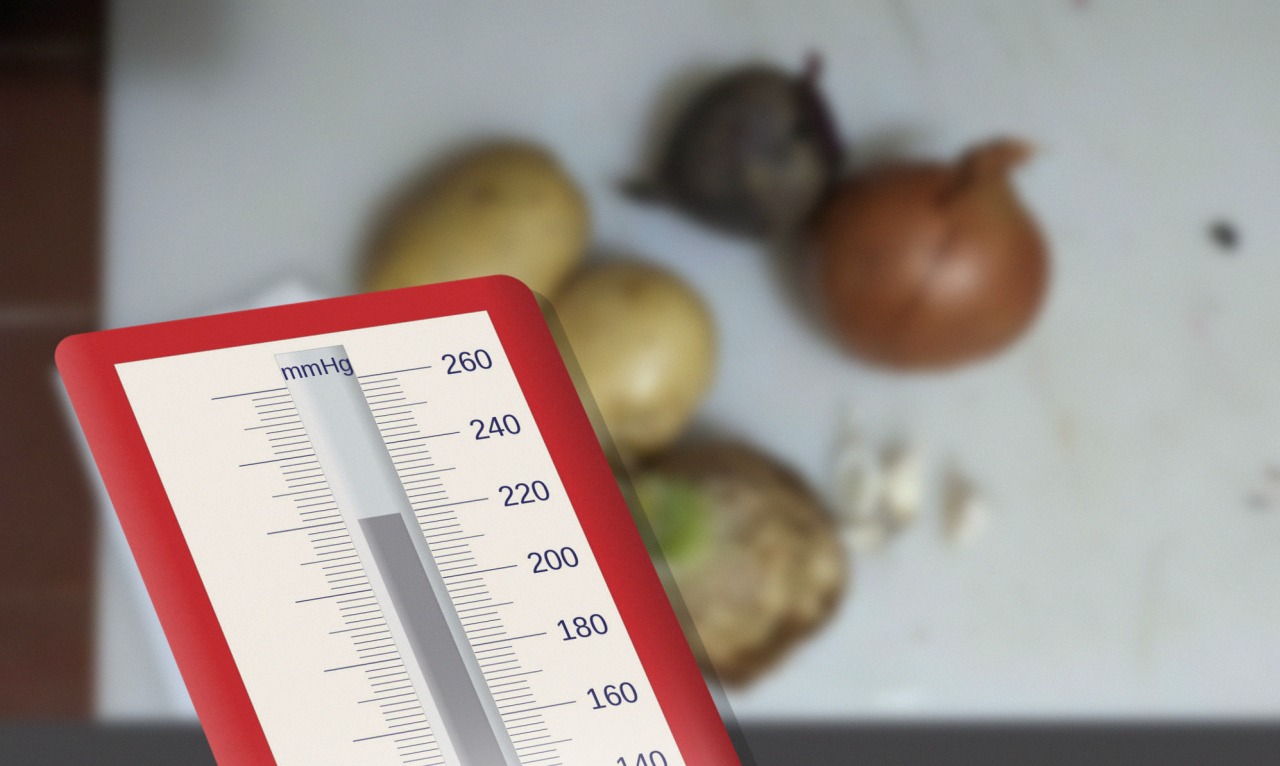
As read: mmHg 220
